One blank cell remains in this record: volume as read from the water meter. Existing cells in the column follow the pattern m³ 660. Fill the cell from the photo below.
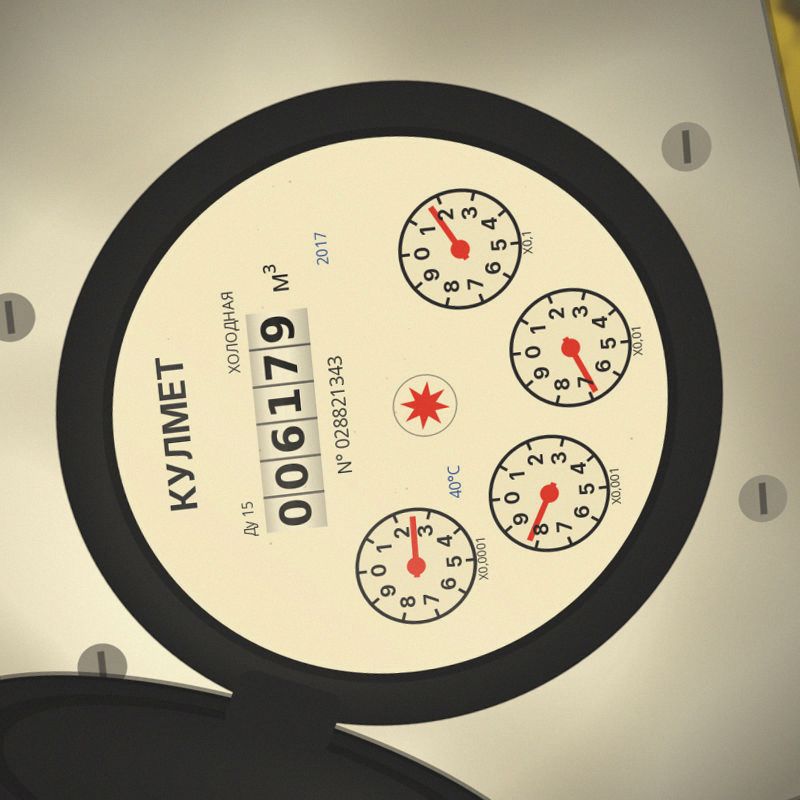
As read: m³ 6179.1682
